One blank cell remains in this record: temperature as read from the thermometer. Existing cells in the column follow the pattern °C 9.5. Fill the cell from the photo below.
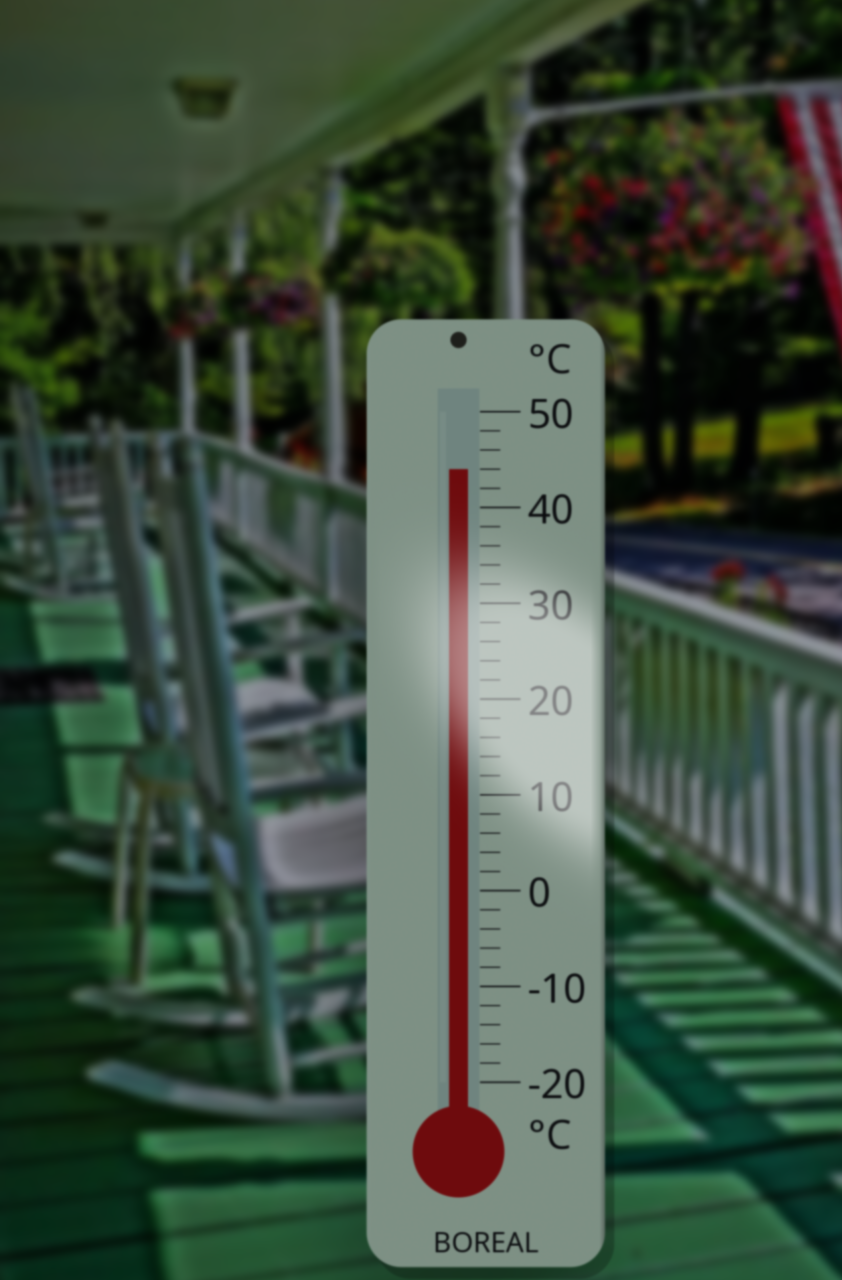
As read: °C 44
